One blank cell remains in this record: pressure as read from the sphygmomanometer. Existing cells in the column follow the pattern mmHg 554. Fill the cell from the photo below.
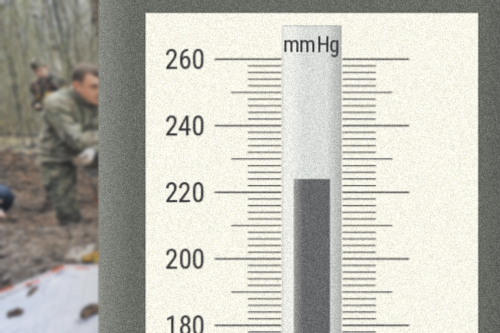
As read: mmHg 224
